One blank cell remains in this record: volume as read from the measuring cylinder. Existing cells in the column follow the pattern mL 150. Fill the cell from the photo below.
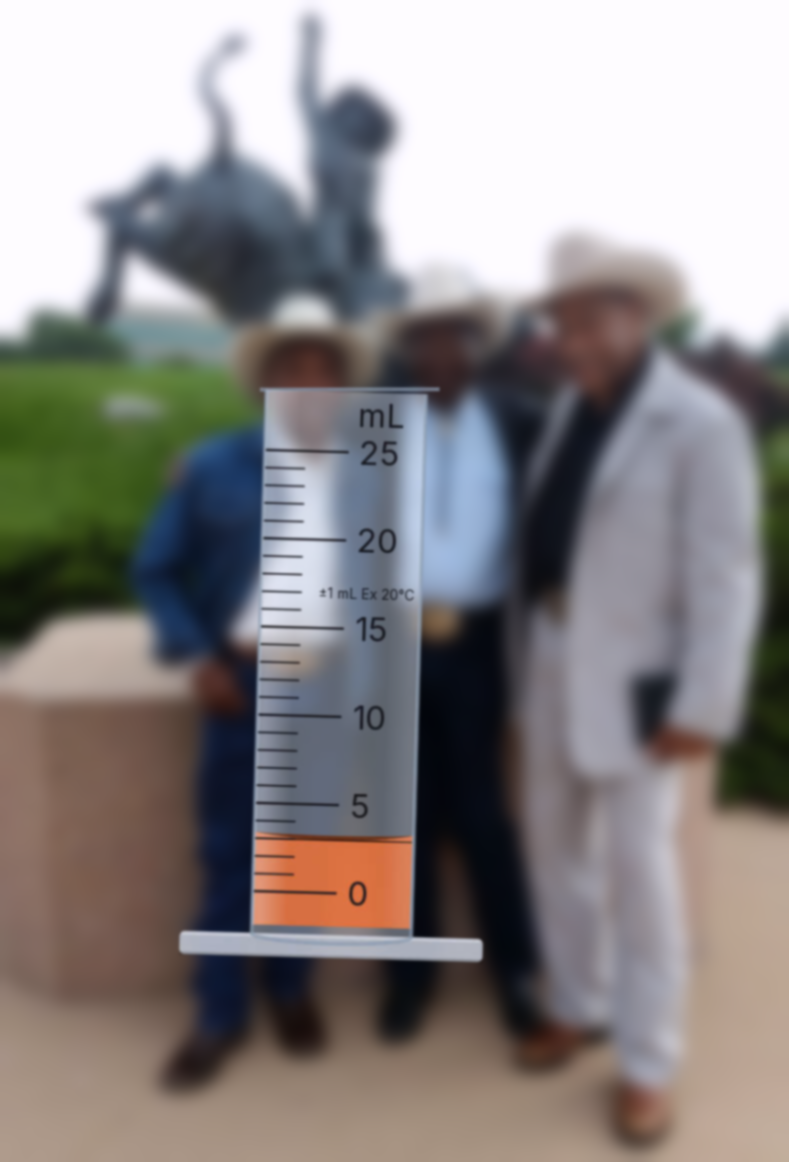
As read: mL 3
